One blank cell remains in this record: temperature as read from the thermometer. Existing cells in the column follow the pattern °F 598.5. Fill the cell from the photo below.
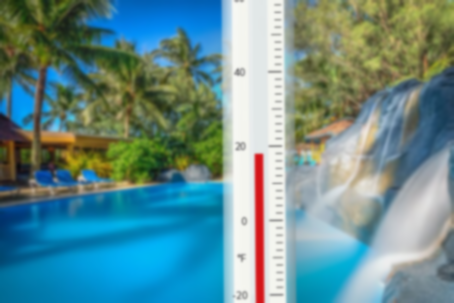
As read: °F 18
